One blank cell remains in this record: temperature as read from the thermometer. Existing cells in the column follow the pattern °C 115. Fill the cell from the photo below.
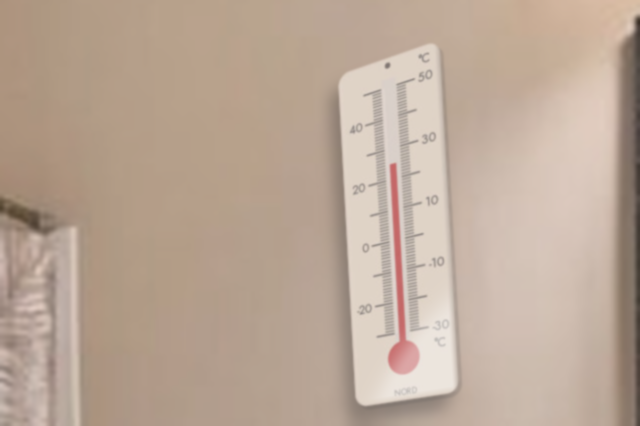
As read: °C 25
